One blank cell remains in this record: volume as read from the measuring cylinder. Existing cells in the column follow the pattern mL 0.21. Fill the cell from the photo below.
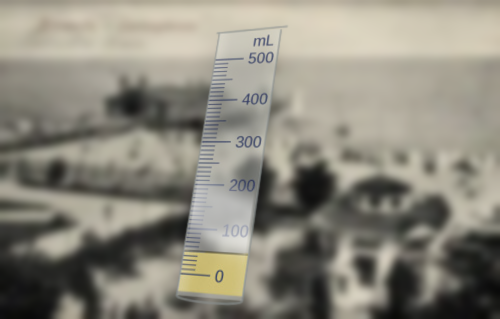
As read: mL 50
